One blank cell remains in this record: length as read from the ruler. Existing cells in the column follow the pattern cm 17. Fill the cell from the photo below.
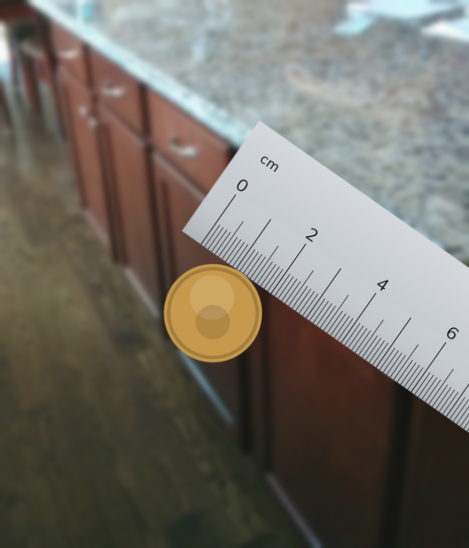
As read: cm 2.3
